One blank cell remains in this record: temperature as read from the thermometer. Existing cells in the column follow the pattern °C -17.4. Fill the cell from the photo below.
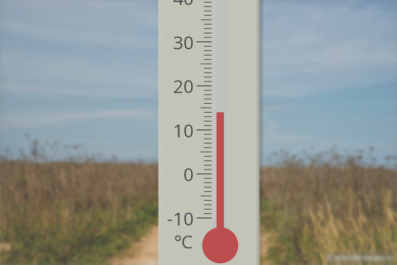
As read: °C 14
